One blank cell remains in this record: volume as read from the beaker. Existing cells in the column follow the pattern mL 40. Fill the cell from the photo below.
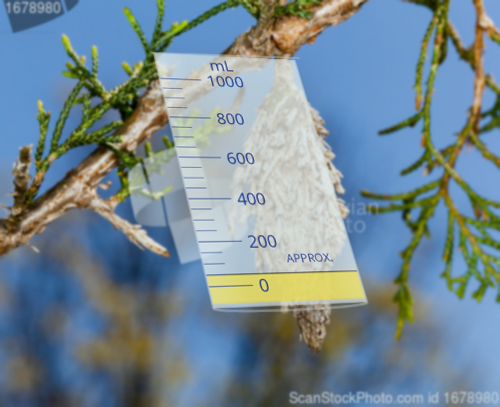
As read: mL 50
